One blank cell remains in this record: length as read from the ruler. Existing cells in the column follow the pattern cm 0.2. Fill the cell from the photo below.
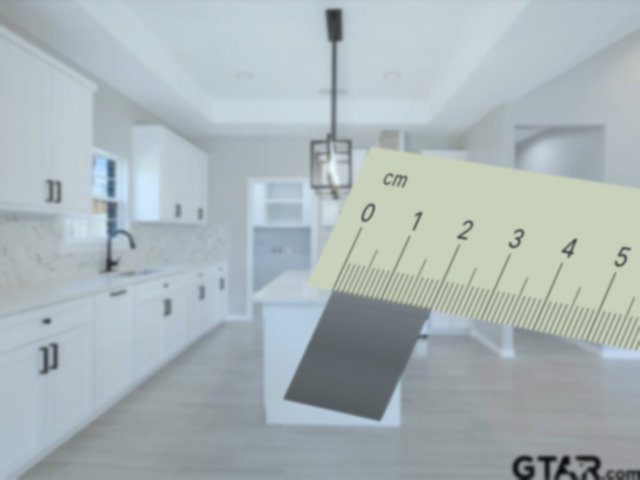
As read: cm 2
